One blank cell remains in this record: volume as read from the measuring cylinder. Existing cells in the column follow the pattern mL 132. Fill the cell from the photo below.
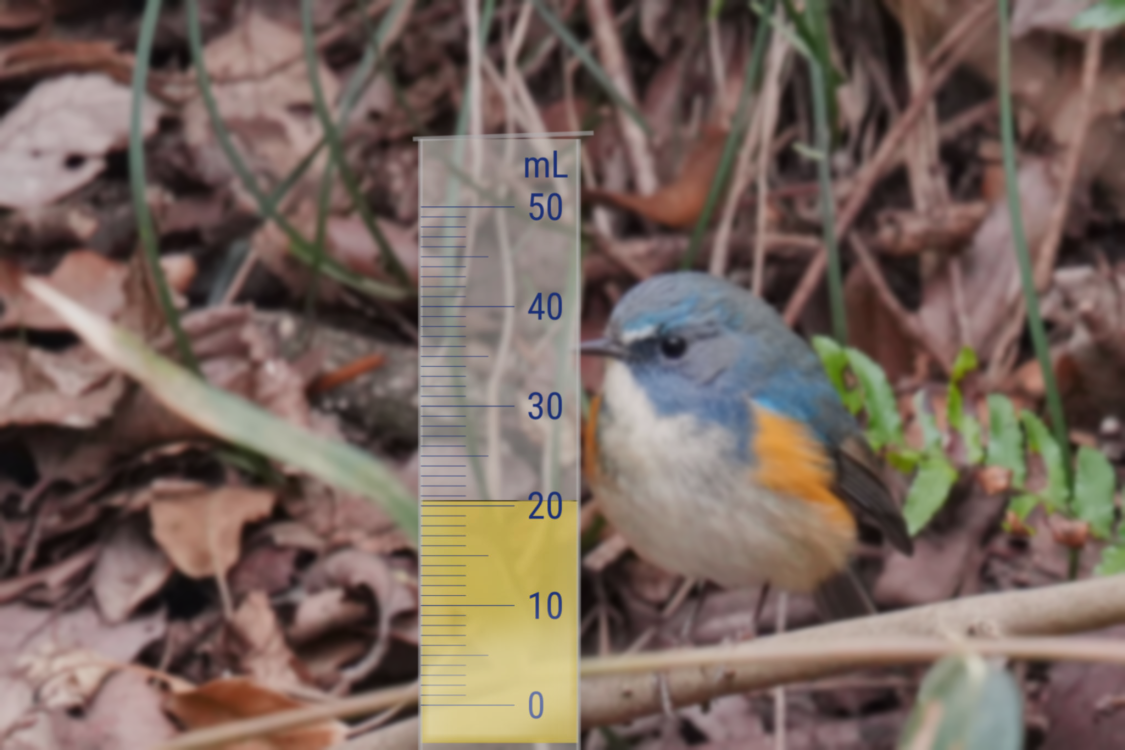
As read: mL 20.5
